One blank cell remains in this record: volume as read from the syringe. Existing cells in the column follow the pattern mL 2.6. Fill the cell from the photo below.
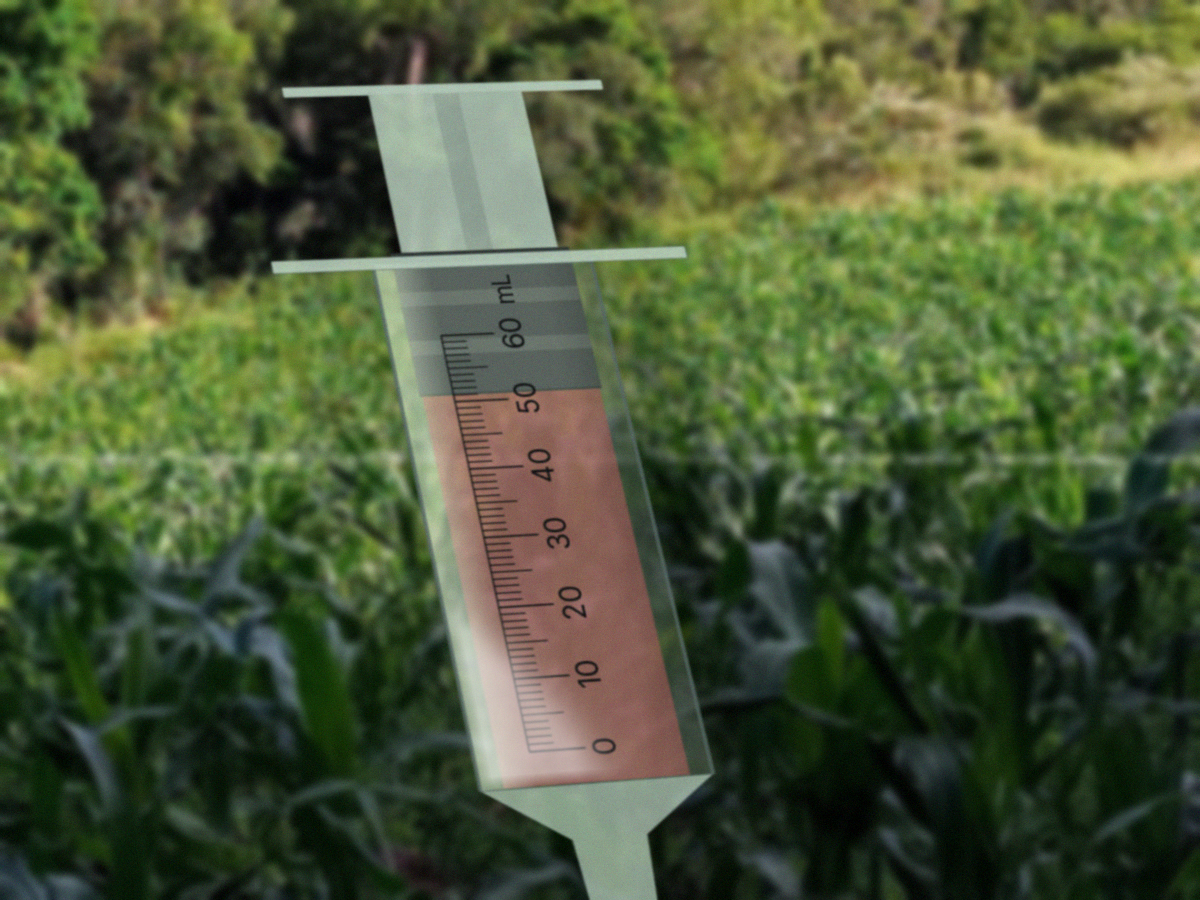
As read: mL 51
